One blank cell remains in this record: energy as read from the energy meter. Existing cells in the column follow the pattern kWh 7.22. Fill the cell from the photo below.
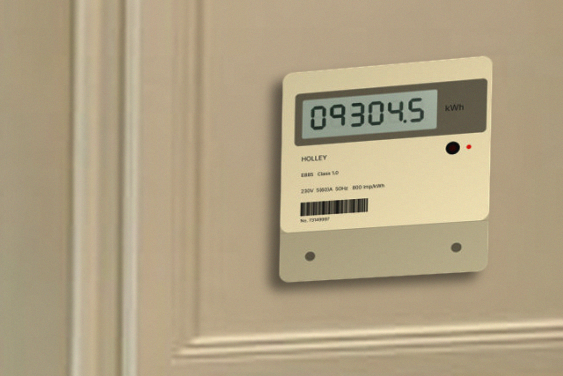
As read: kWh 9304.5
